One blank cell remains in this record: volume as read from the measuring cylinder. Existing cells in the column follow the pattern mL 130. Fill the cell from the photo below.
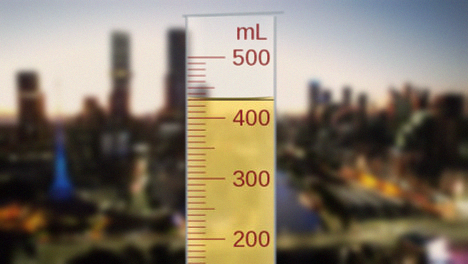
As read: mL 430
